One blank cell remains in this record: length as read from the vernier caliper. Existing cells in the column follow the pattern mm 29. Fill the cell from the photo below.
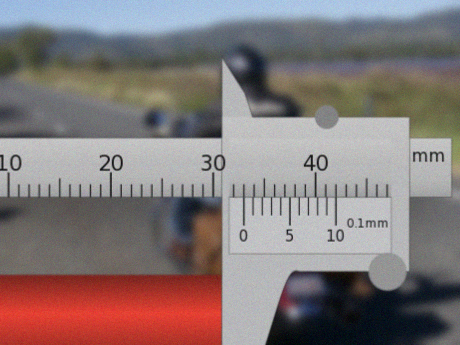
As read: mm 33.0
